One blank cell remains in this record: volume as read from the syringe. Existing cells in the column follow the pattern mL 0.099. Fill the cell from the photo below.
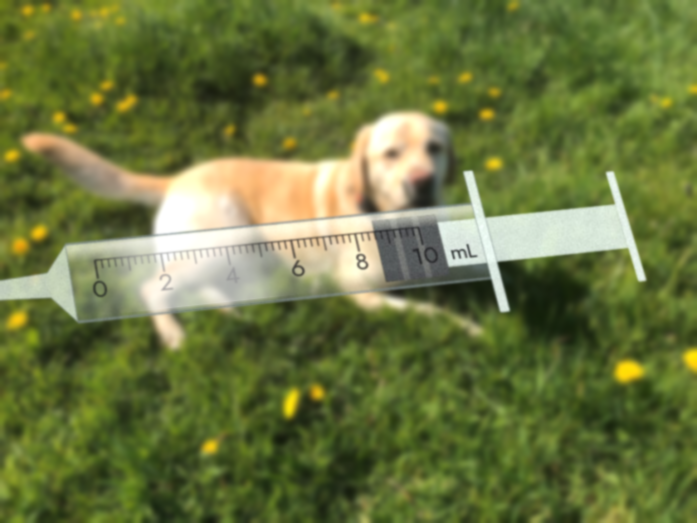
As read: mL 8.6
